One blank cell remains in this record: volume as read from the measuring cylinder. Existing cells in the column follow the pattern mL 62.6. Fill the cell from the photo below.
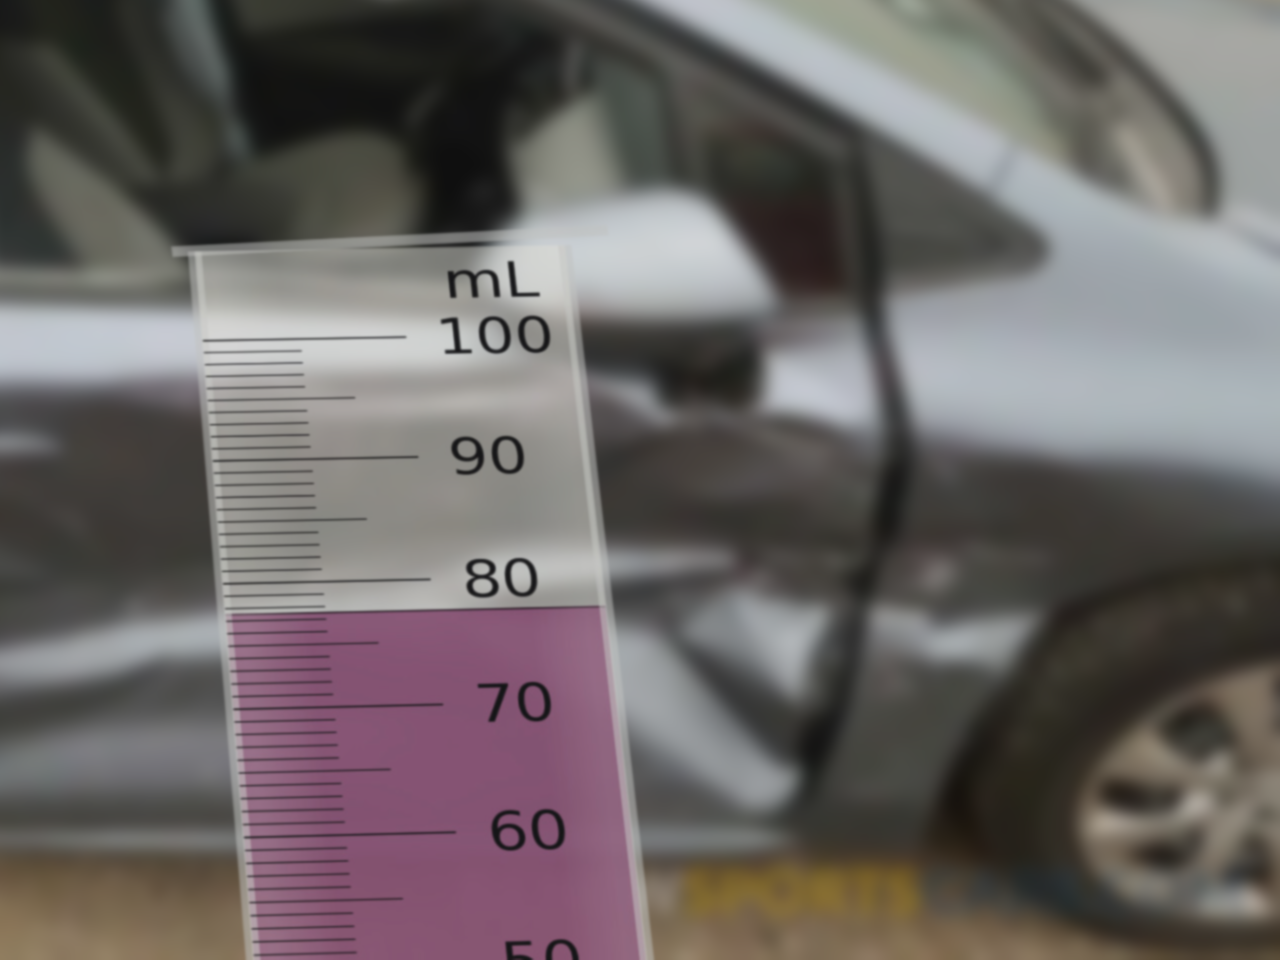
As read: mL 77.5
